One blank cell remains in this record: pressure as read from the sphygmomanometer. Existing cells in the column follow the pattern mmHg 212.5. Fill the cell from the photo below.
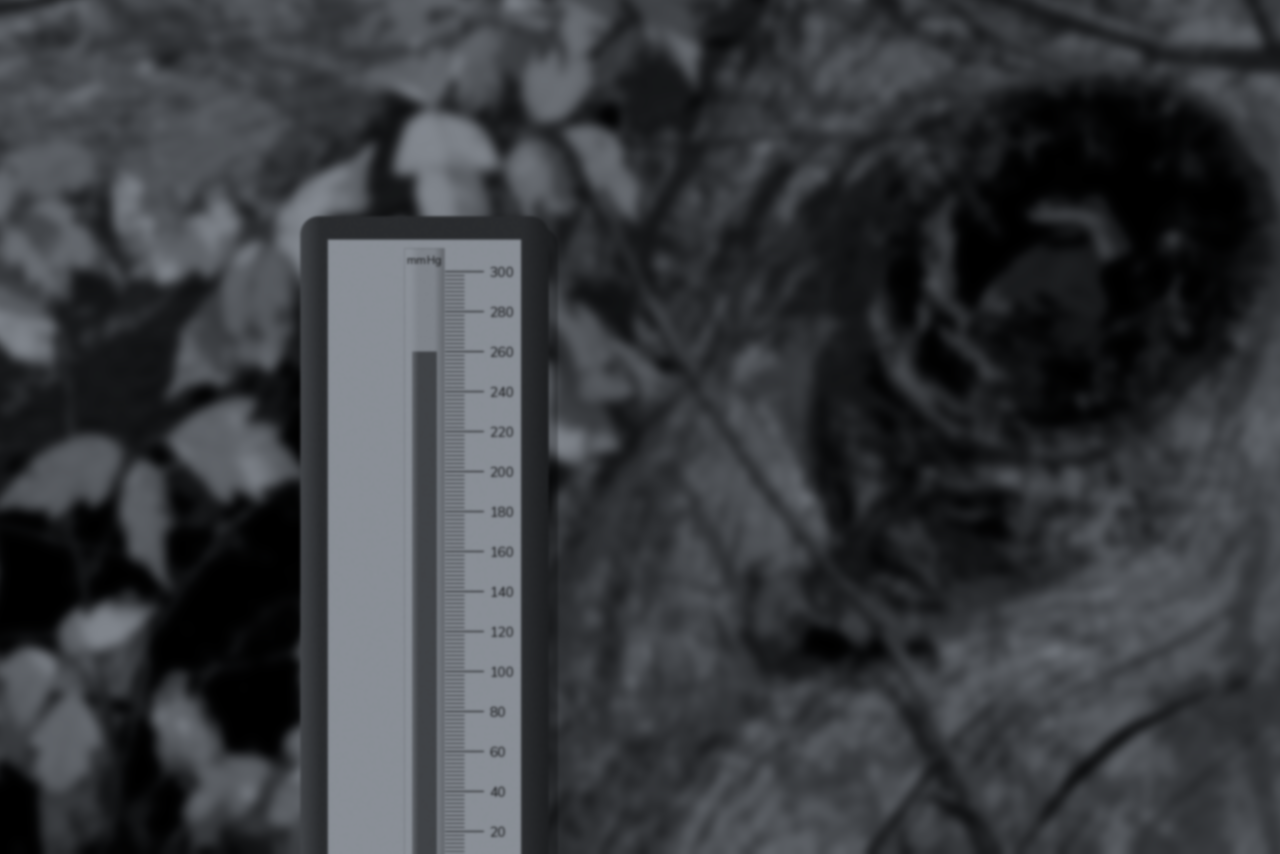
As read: mmHg 260
